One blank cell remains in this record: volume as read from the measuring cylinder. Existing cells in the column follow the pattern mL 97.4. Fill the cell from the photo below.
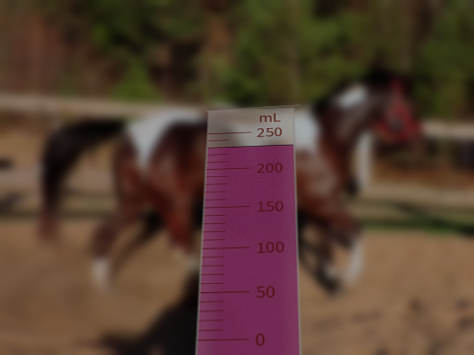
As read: mL 230
